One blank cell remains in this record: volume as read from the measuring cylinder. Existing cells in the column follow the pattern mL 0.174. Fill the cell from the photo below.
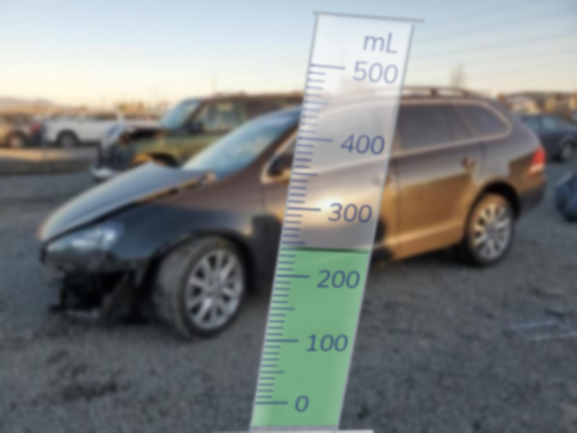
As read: mL 240
